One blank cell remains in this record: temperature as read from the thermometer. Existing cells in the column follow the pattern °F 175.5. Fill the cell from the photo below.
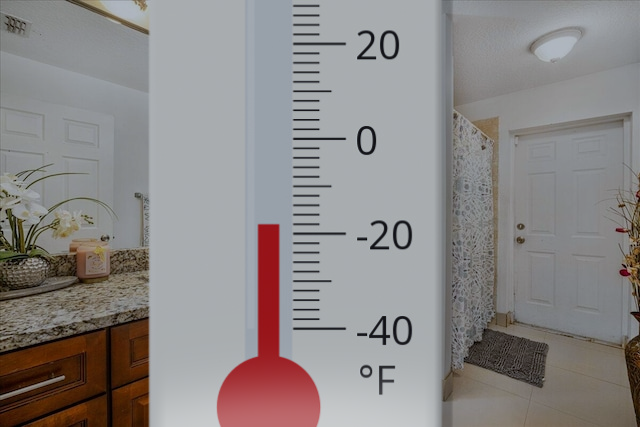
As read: °F -18
